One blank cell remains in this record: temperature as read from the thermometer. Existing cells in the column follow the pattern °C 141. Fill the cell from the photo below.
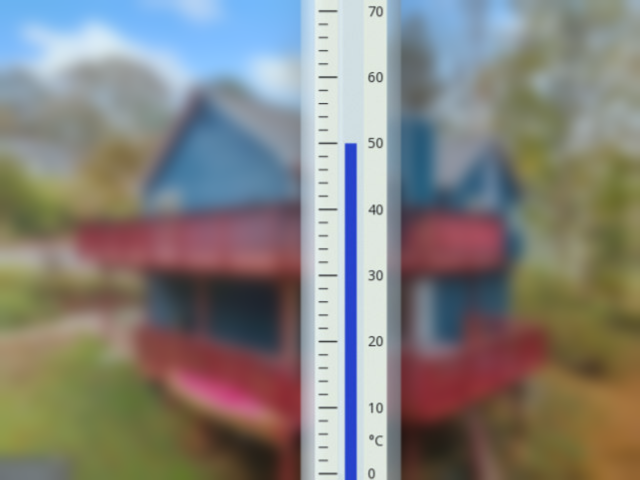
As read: °C 50
